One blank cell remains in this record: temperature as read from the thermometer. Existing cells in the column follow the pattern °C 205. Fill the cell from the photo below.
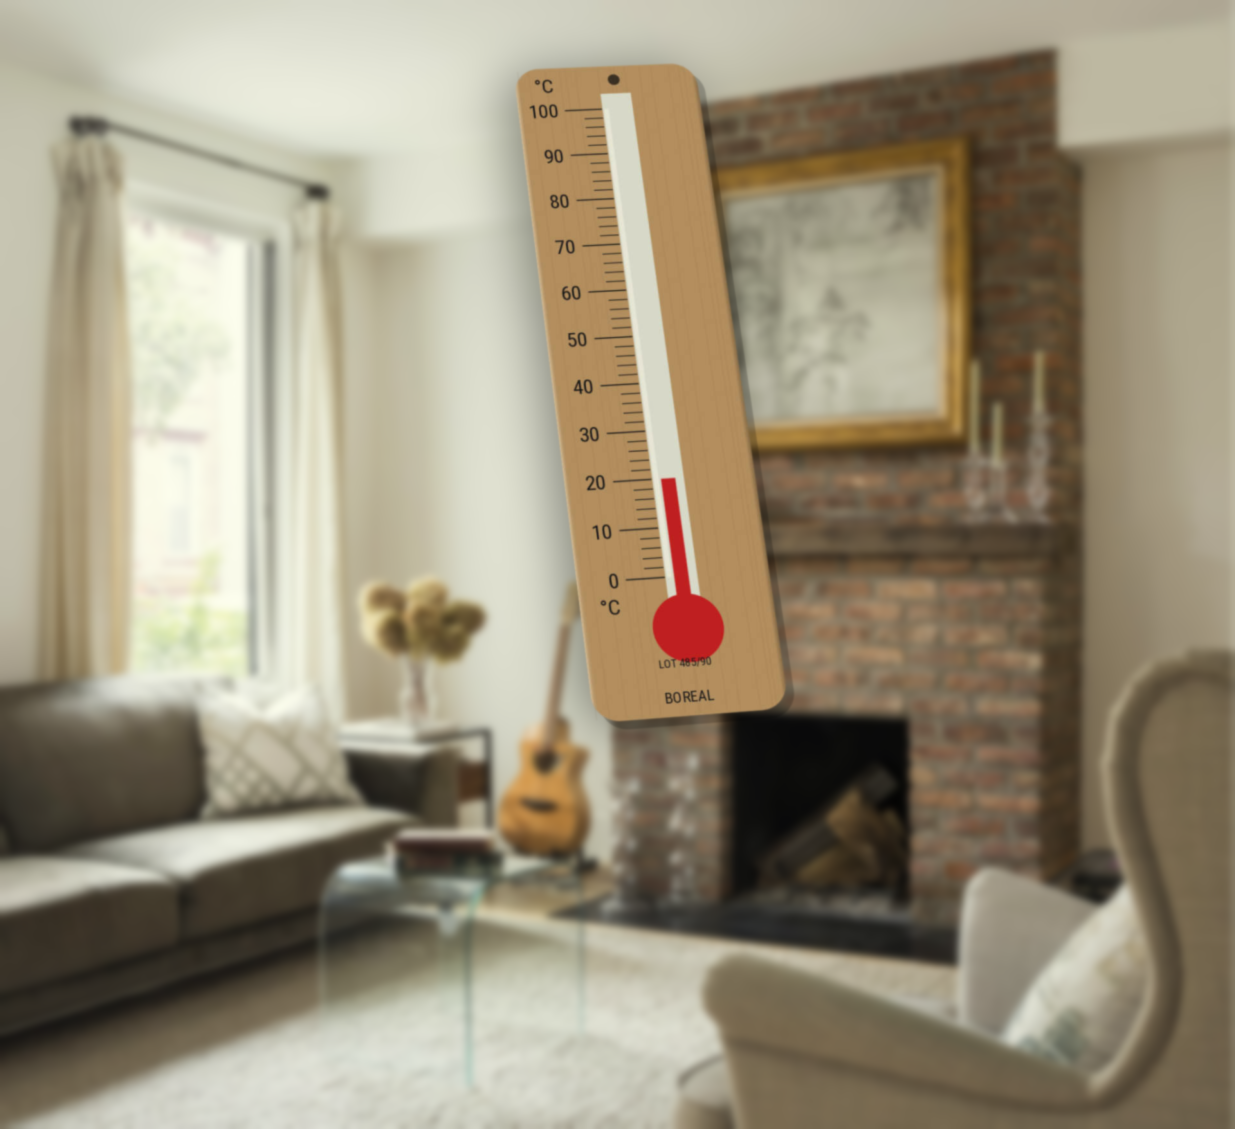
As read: °C 20
